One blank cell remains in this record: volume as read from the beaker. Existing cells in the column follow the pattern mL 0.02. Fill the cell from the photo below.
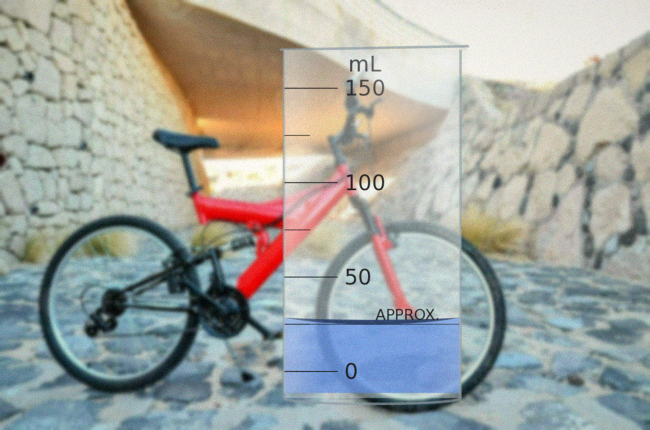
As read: mL 25
